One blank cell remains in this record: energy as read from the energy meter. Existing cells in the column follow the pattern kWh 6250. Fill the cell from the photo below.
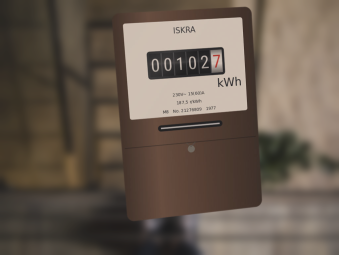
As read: kWh 102.7
